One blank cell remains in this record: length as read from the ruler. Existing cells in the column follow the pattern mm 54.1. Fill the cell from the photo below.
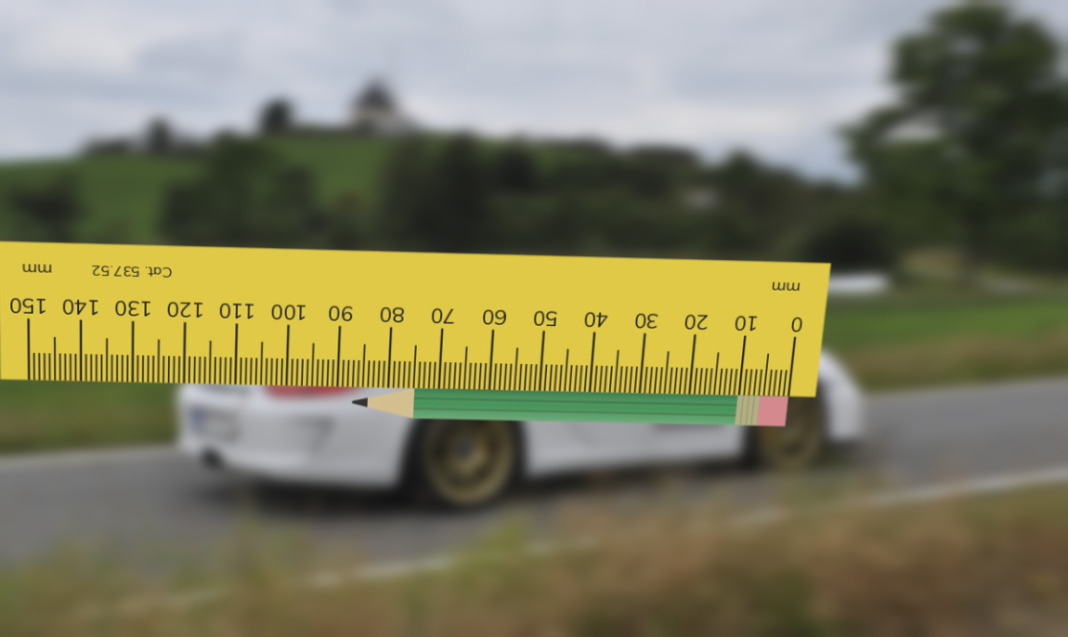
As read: mm 87
